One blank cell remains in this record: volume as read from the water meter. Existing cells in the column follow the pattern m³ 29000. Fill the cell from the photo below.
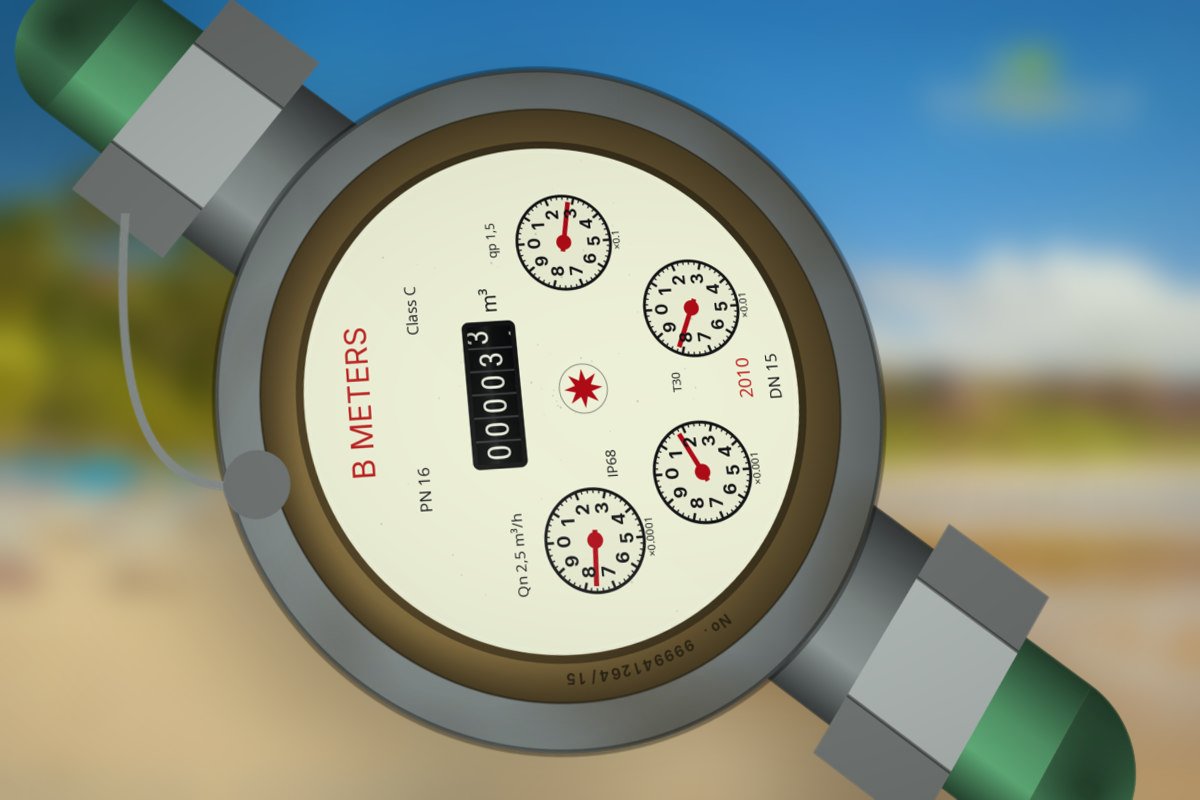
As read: m³ 33.2817
